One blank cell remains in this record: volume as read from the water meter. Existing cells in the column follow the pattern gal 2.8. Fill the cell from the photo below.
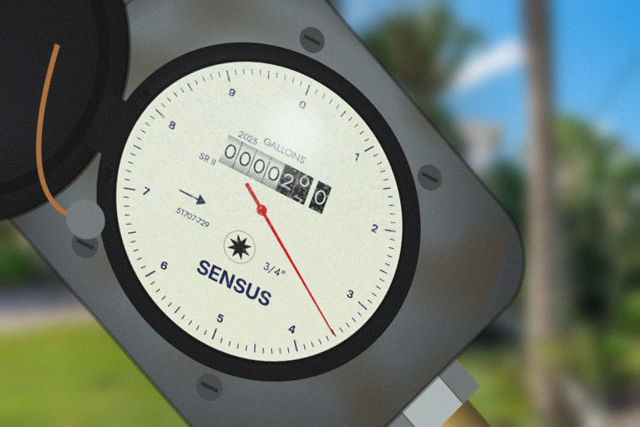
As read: gal 263.5
